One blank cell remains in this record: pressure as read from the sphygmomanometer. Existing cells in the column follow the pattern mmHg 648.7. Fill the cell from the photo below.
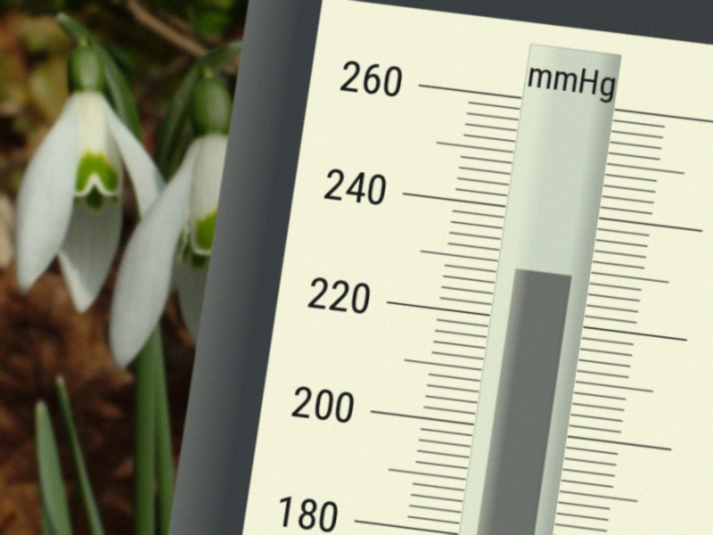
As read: mmHg 229
